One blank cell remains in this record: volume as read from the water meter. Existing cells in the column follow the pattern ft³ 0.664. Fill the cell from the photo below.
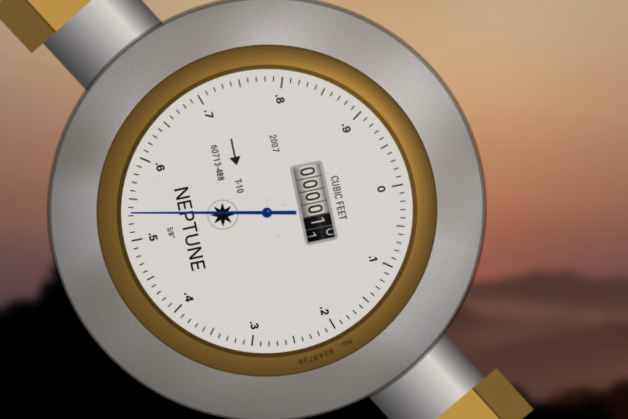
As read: ft³ 10.53
